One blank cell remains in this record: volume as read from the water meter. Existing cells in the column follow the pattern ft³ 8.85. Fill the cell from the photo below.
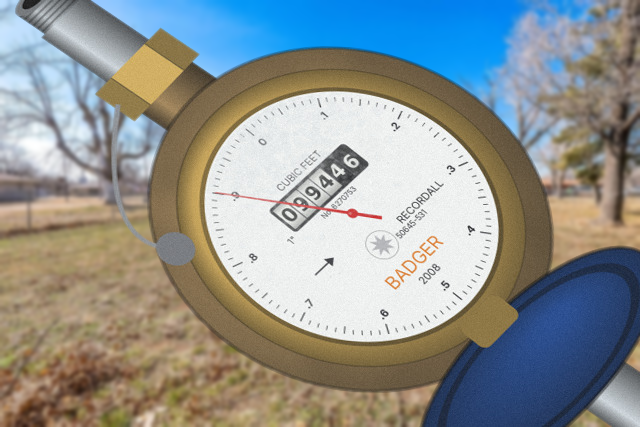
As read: ft³ 99445.90
